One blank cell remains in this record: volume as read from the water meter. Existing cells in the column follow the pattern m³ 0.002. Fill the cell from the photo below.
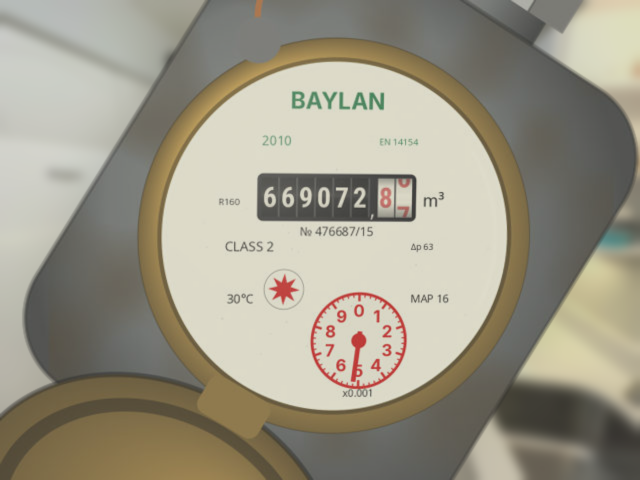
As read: m³ 669072.865
